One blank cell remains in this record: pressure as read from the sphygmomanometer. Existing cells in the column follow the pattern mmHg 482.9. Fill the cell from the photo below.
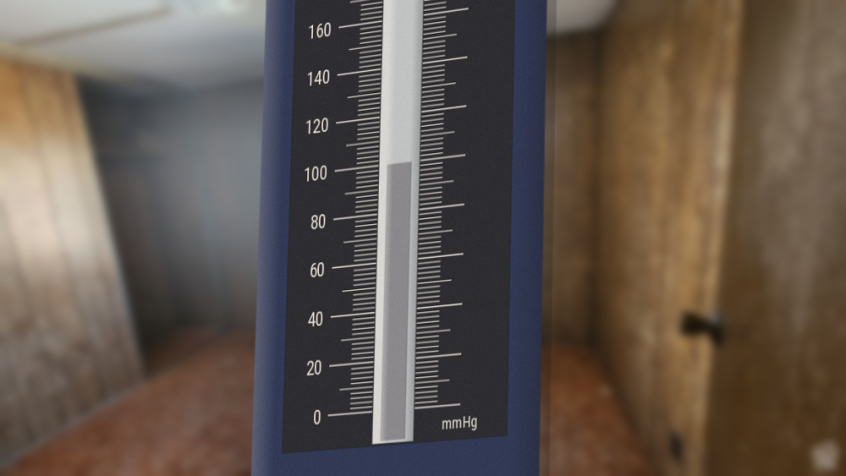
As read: mmHg 100
